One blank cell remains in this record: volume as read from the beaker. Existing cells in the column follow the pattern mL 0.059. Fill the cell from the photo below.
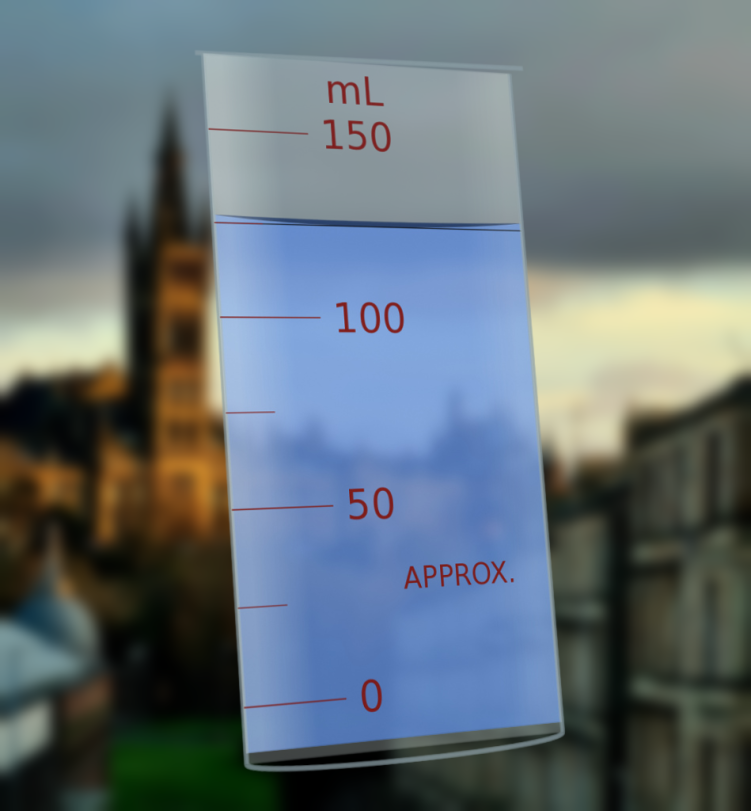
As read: mL 125
